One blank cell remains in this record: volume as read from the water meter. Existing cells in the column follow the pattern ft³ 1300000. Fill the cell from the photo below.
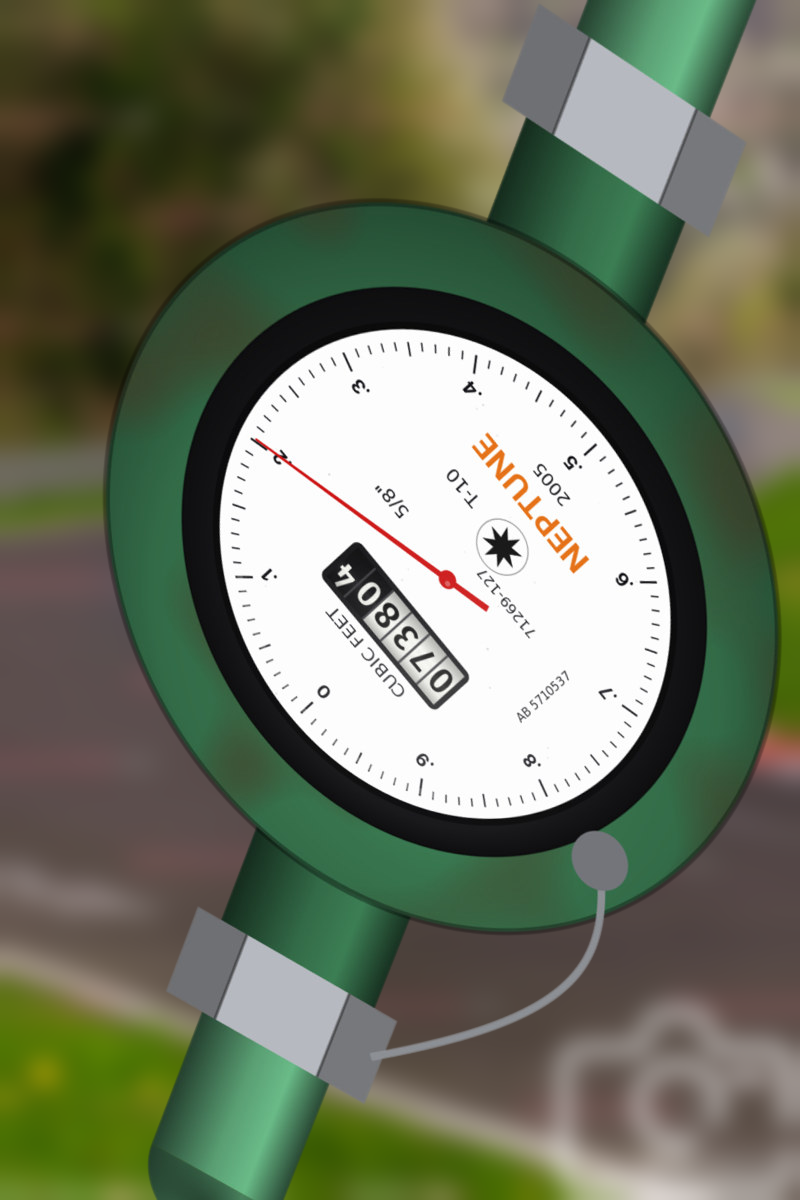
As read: ft³ 73804.20
